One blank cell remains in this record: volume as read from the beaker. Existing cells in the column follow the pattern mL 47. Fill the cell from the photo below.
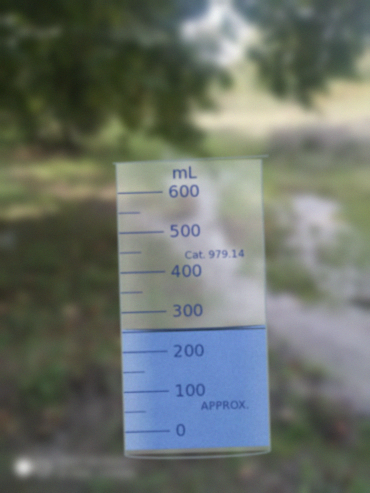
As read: mL 250
